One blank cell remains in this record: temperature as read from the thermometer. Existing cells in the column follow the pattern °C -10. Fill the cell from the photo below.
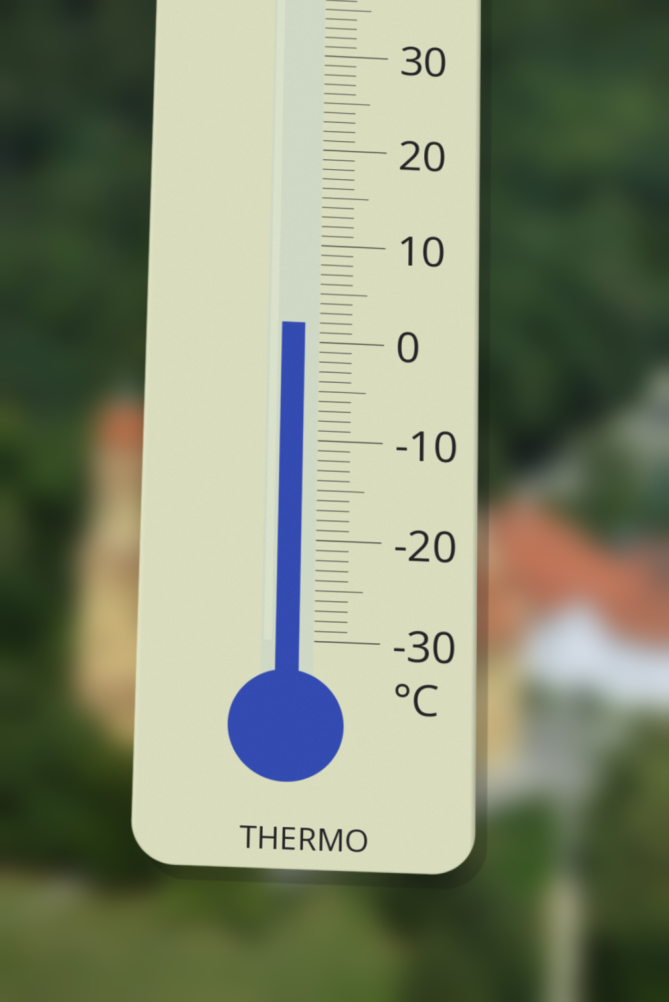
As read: °C 2
